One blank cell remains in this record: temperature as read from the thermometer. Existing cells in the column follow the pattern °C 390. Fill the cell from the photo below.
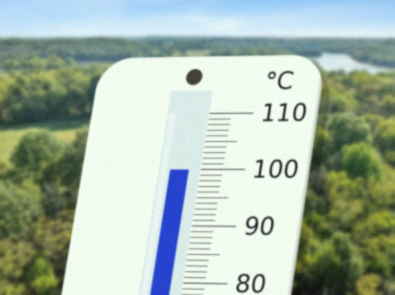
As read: °C 100
